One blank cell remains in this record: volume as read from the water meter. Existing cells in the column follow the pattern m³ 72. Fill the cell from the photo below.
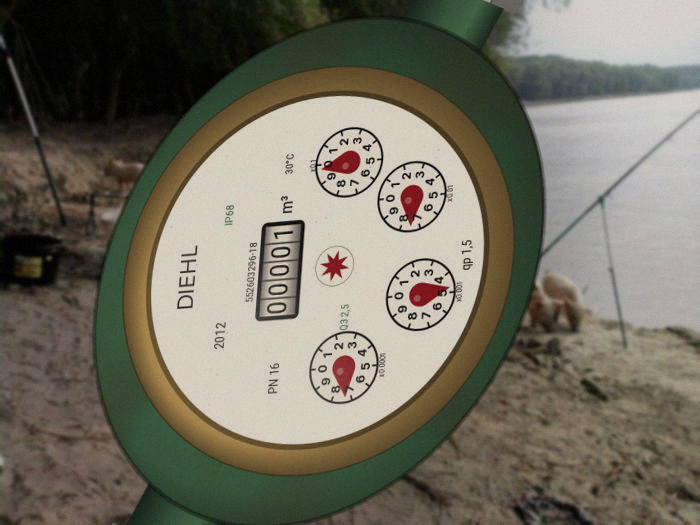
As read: m³ 0.9747
